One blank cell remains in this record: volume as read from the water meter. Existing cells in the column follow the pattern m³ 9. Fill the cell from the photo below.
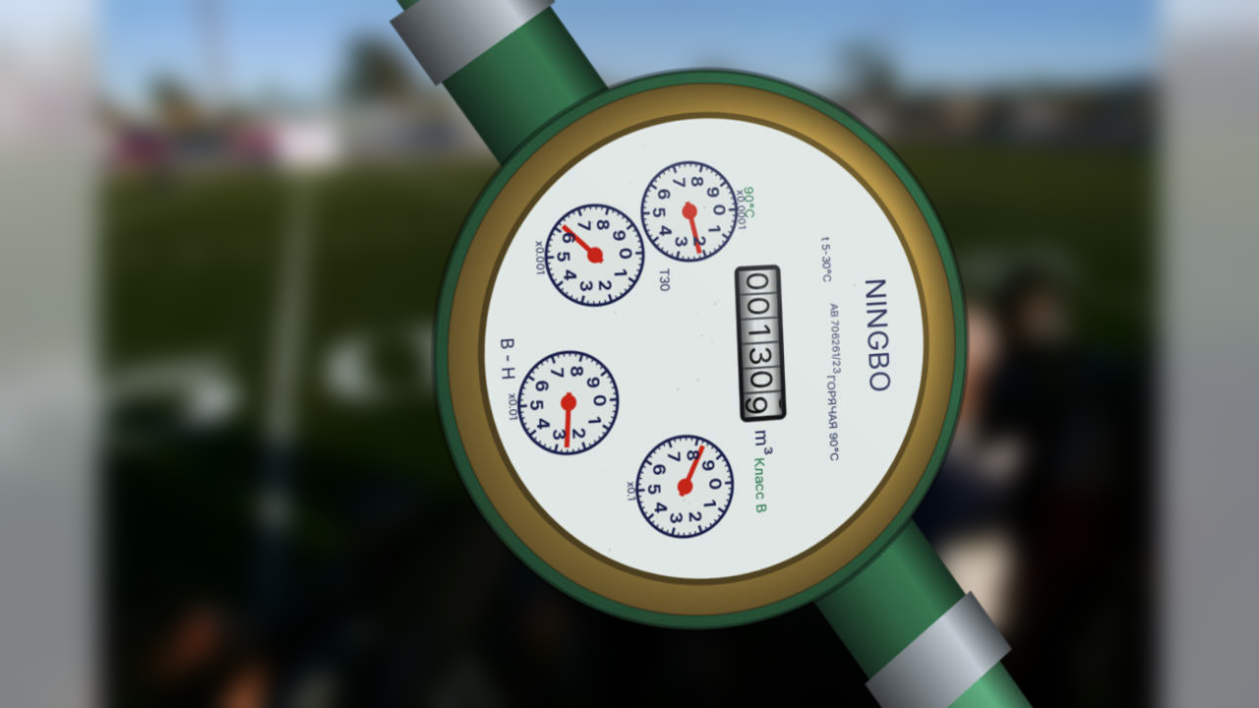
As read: m³ 1308.8262
